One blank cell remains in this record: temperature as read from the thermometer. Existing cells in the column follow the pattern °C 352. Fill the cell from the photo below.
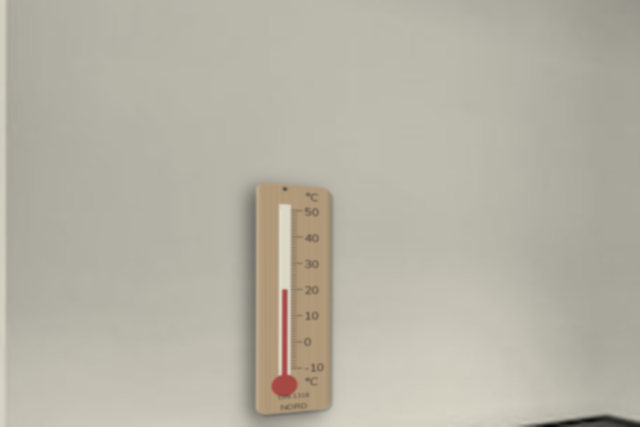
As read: °C 20
